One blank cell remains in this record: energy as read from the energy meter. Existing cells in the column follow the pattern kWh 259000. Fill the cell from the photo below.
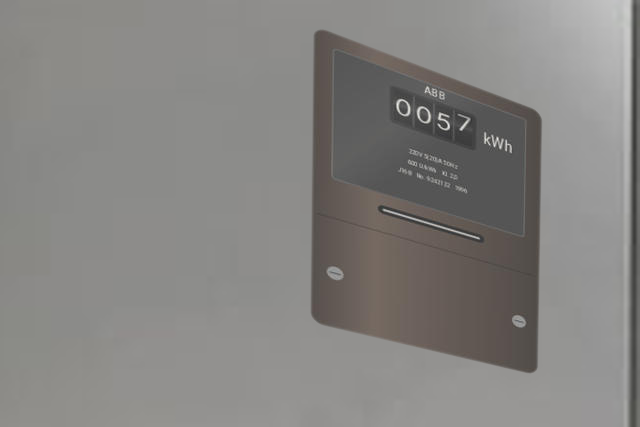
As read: kWh 57
